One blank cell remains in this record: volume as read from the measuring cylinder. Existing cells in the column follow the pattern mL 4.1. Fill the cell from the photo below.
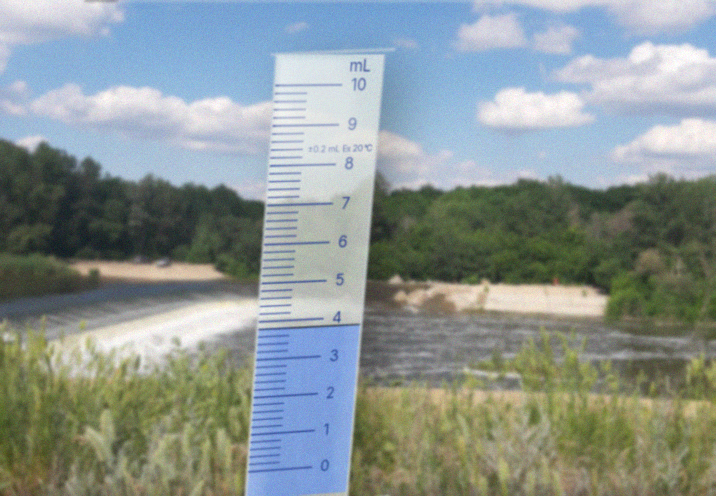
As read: mL 3.8
